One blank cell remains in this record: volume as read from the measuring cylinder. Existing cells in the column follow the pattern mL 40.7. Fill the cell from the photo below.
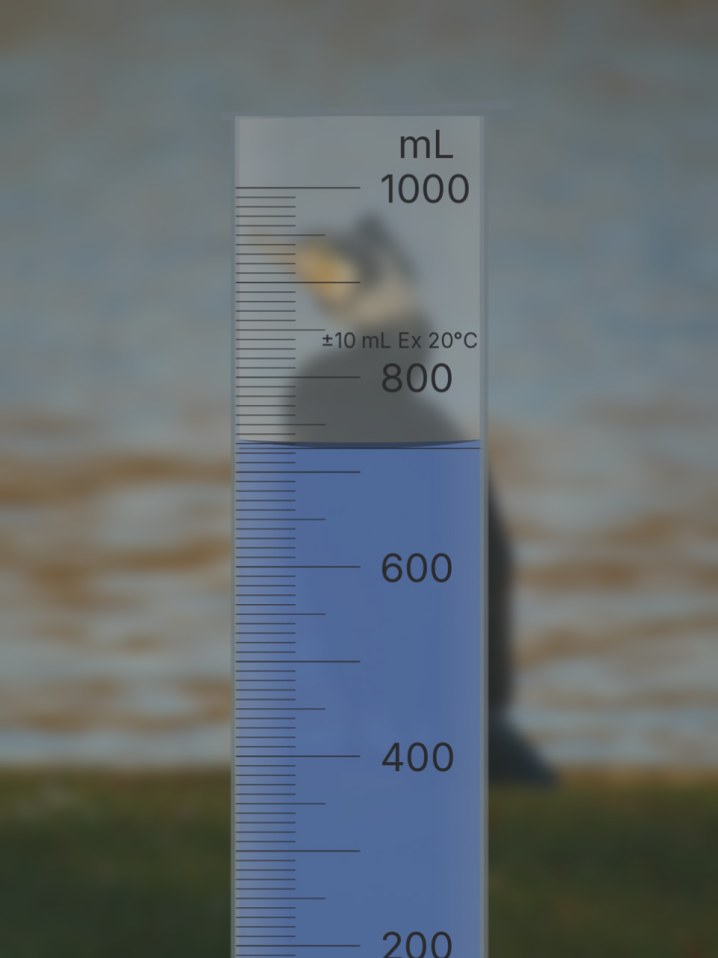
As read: mL 725
